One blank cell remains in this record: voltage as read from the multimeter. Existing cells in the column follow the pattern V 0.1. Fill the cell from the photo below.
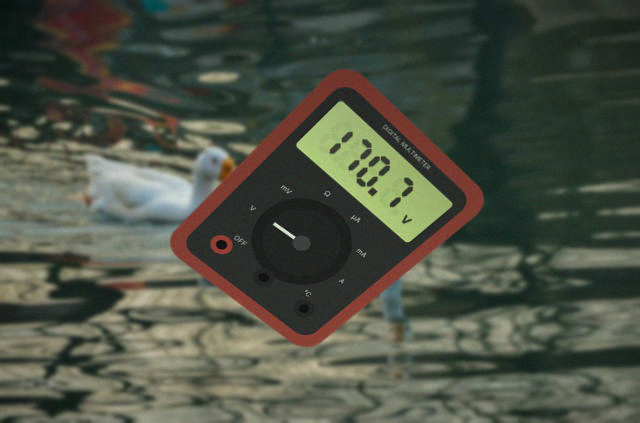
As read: V 170.7
